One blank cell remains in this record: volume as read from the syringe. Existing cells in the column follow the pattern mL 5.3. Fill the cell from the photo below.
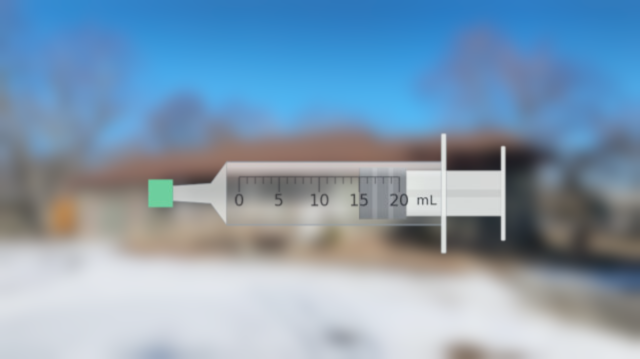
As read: mL 15
